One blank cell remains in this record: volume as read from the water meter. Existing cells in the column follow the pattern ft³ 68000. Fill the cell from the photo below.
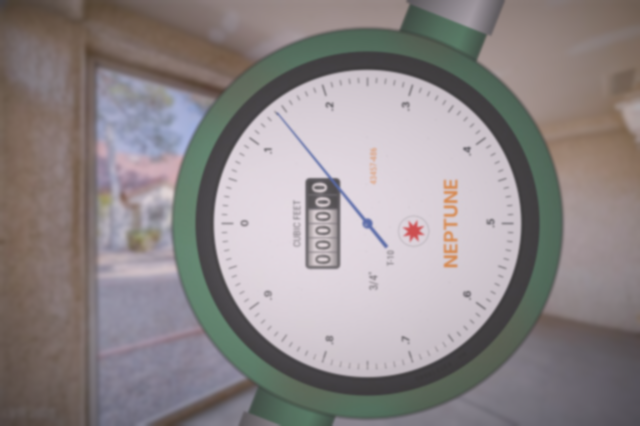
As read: ft³ 0.14
